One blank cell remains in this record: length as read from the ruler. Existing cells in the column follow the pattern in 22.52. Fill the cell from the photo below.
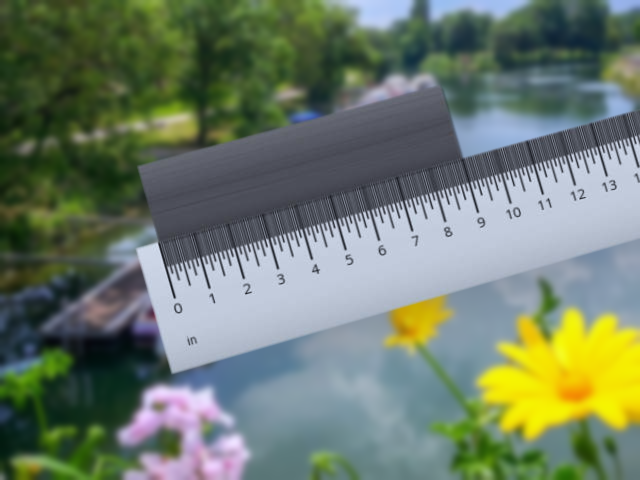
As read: in 9
